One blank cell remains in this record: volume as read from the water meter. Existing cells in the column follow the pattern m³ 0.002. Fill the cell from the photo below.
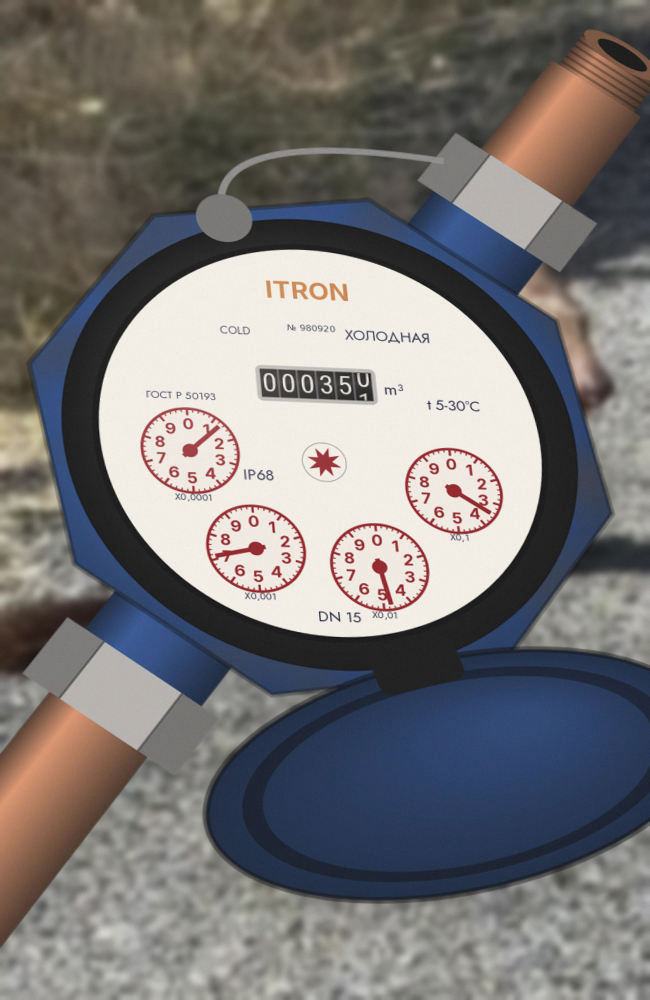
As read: m³ 350.3471
